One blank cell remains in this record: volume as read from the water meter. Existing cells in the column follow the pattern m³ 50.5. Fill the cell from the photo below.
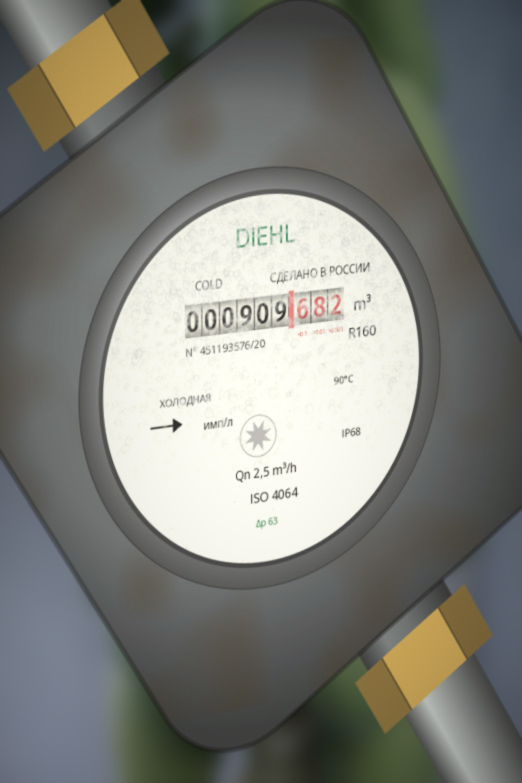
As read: m³ 909.682
